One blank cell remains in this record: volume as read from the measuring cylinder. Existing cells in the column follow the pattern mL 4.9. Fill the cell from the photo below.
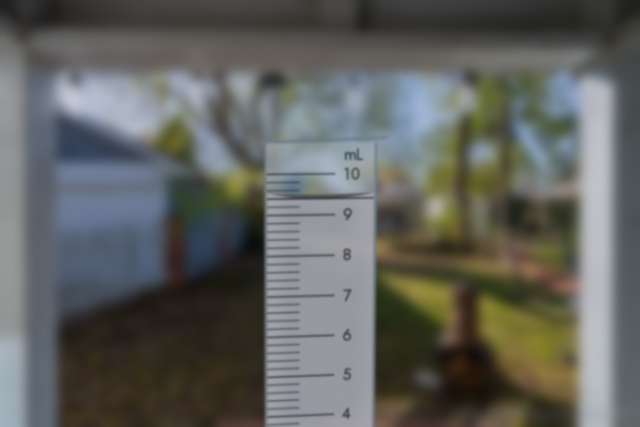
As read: mL 9.4
